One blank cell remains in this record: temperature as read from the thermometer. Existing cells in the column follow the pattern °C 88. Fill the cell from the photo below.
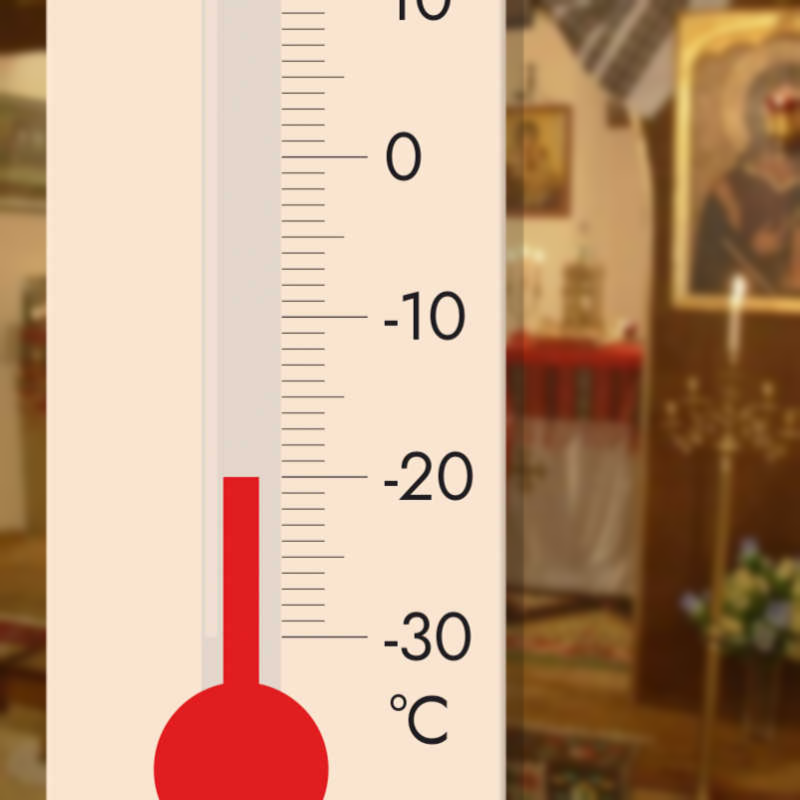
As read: °C -20
